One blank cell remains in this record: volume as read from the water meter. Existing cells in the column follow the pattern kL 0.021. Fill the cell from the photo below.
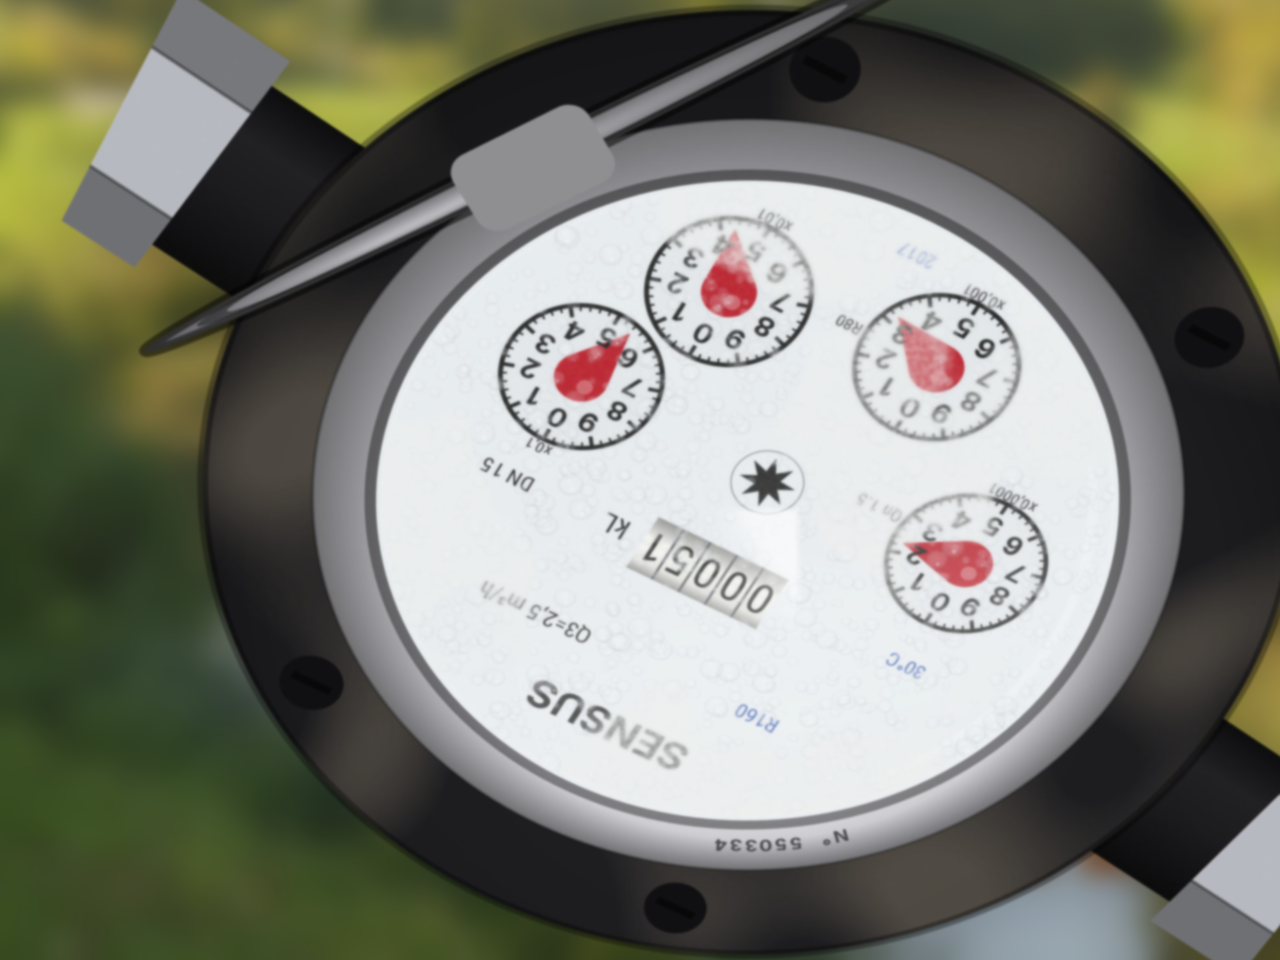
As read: kL 51.5432
